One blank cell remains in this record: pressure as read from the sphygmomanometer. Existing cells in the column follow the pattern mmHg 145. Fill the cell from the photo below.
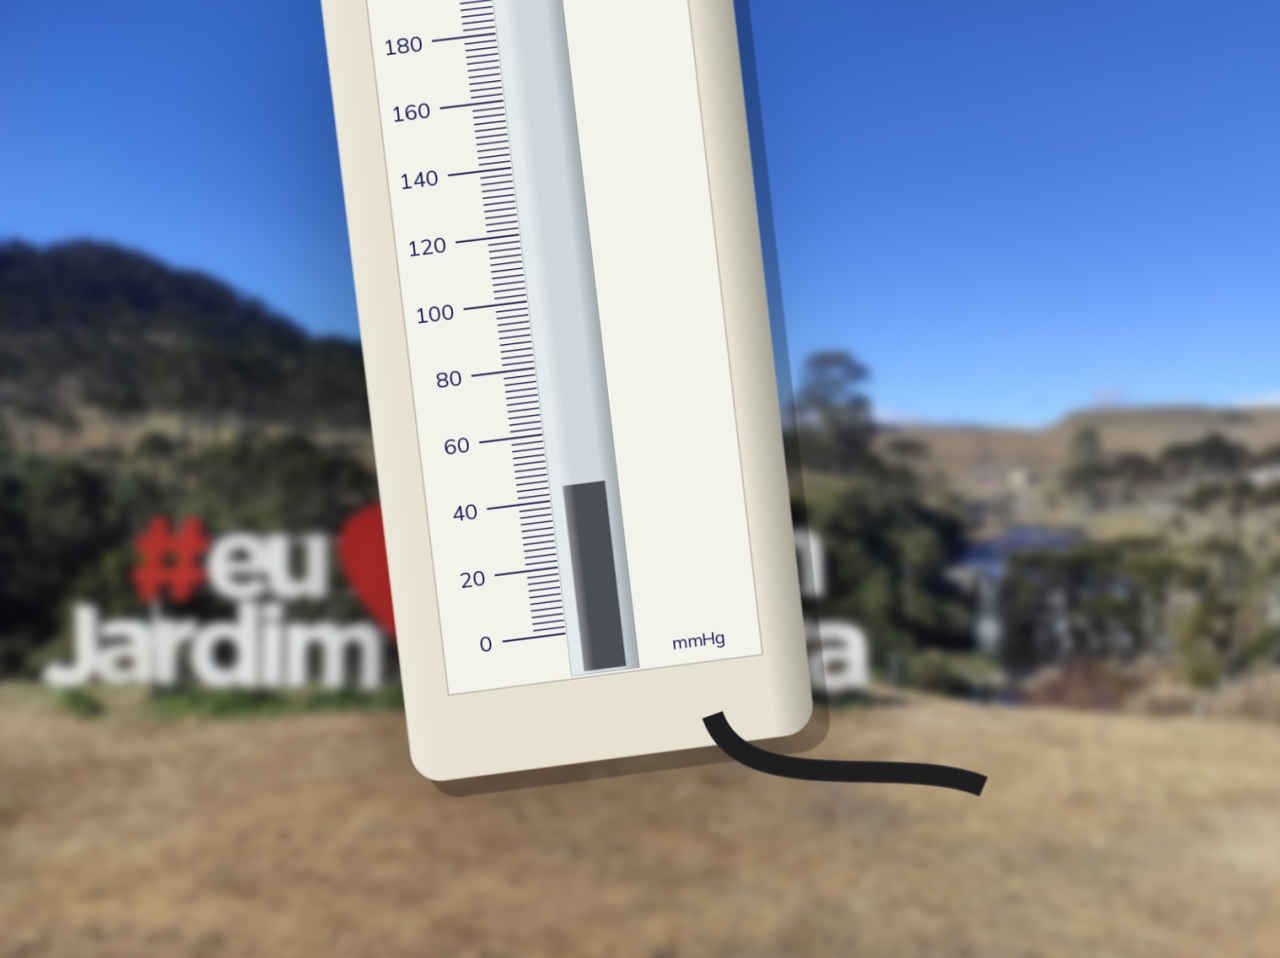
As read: mmHg 44
